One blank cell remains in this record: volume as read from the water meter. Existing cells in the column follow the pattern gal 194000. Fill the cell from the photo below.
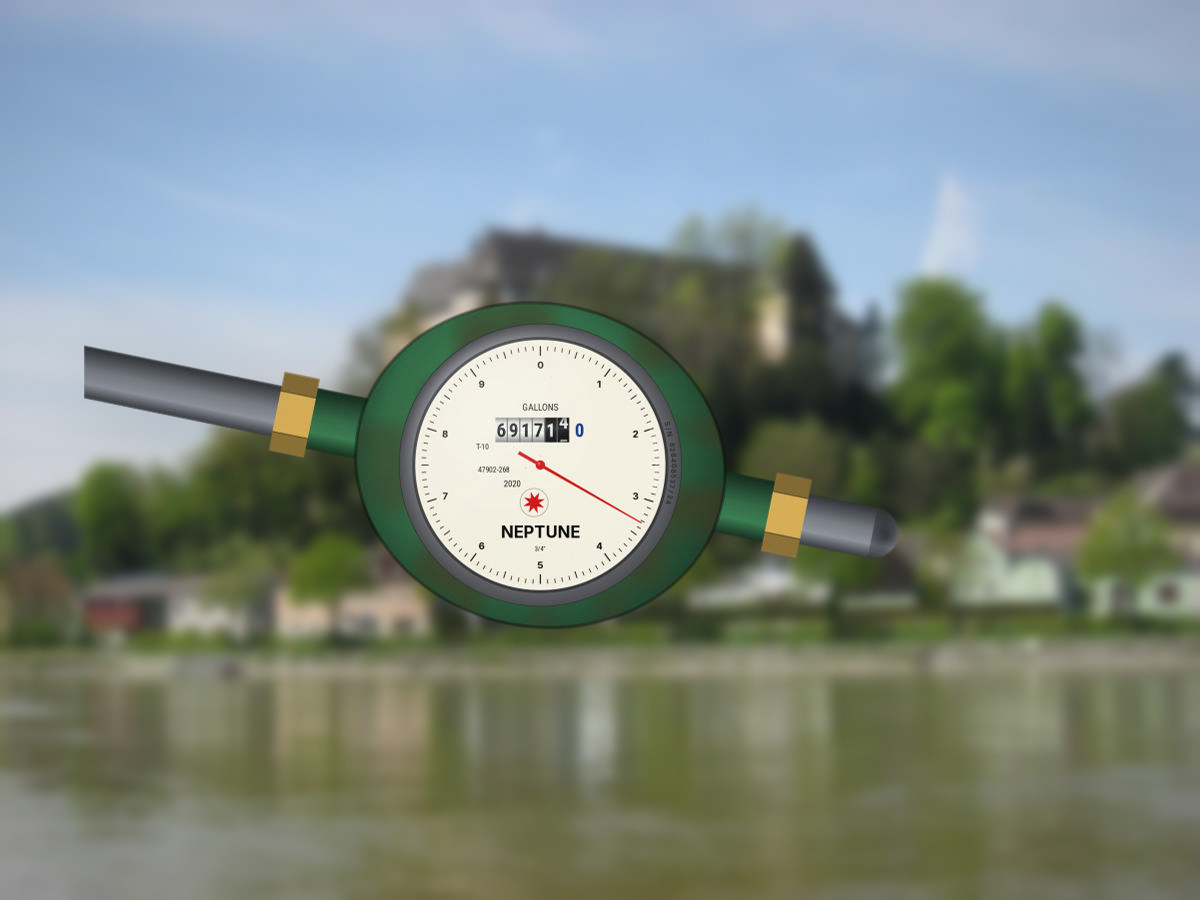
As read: gal 6917143.3
